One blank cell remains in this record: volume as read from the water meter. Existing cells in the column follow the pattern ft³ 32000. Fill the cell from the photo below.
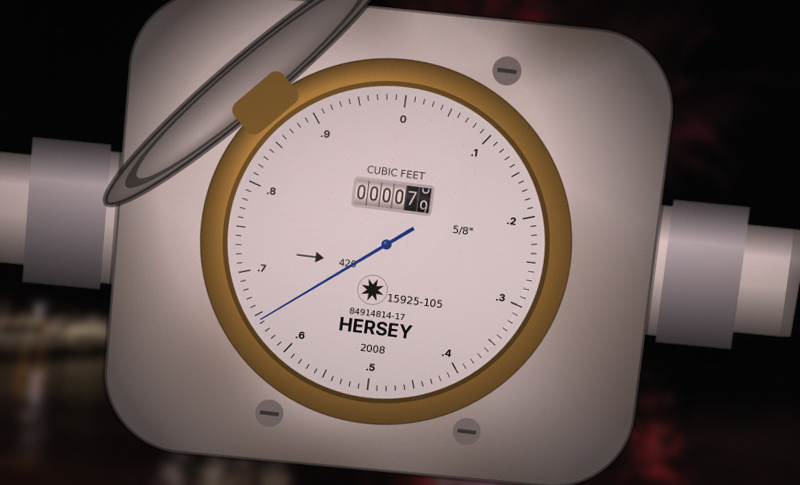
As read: ft³ 78.64
